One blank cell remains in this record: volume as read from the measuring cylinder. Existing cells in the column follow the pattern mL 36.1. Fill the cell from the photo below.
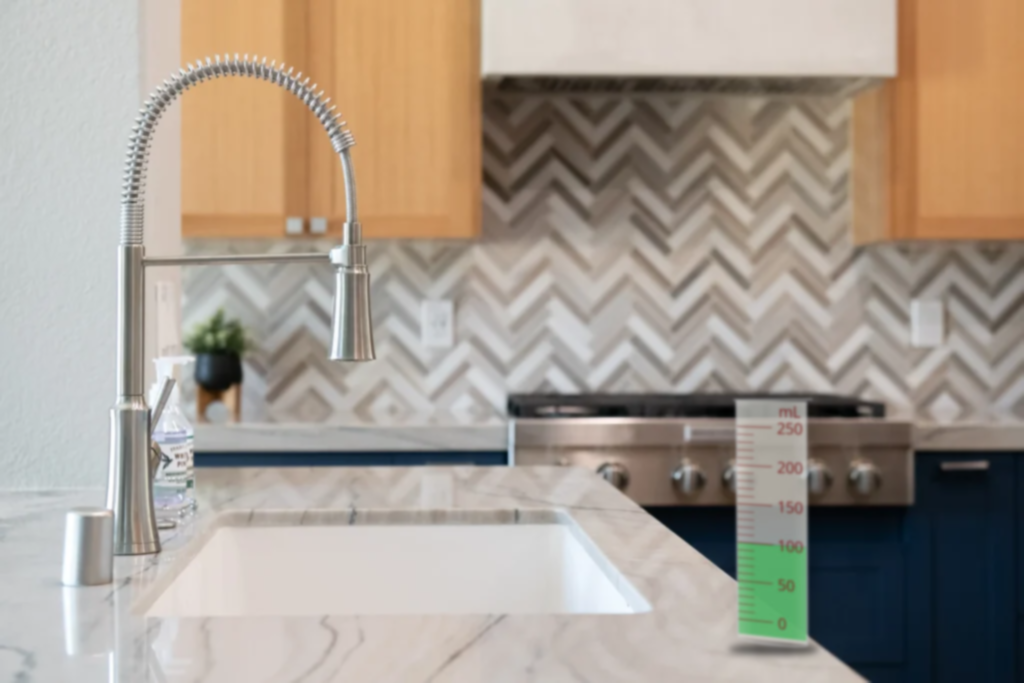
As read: mL 100
